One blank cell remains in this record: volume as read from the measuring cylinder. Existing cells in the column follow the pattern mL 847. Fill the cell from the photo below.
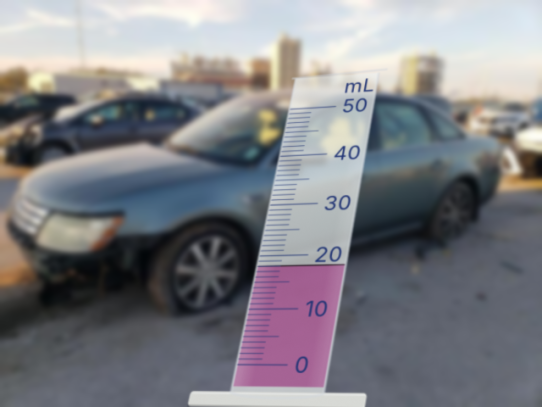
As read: mL 18
